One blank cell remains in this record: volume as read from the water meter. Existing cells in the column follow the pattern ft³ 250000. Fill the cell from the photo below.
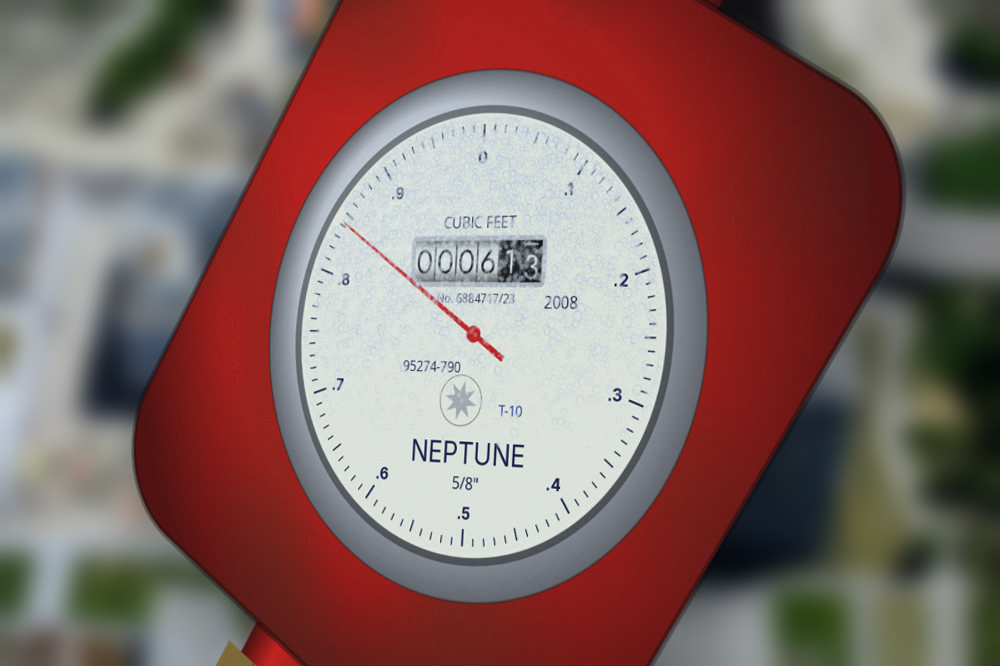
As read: ft³ 612.84
